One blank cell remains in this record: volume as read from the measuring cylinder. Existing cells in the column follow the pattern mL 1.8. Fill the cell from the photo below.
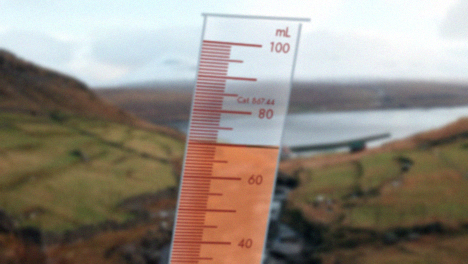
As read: mL 70
